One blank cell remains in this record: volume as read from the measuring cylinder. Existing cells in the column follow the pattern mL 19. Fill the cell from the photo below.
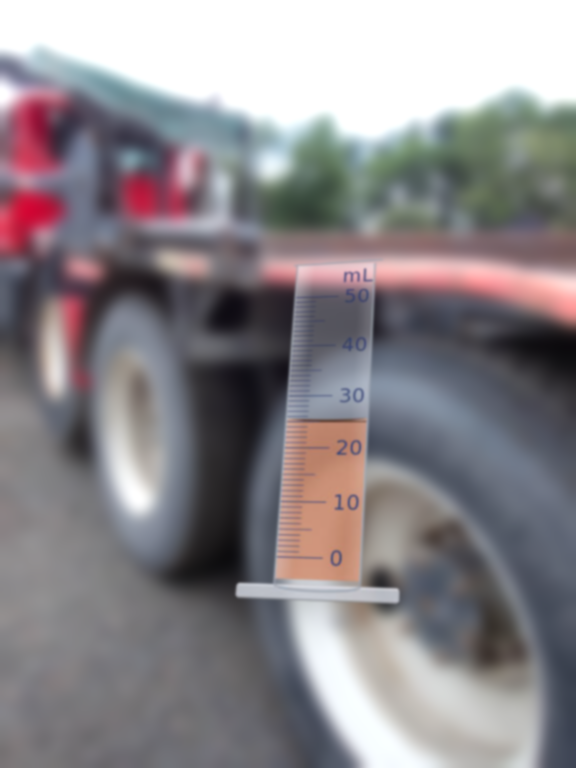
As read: mL 25
